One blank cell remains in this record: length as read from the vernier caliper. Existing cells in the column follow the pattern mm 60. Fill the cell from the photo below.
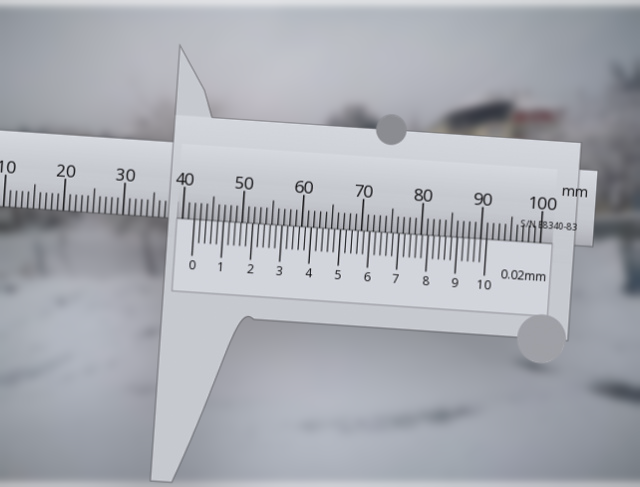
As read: mm 42.0
